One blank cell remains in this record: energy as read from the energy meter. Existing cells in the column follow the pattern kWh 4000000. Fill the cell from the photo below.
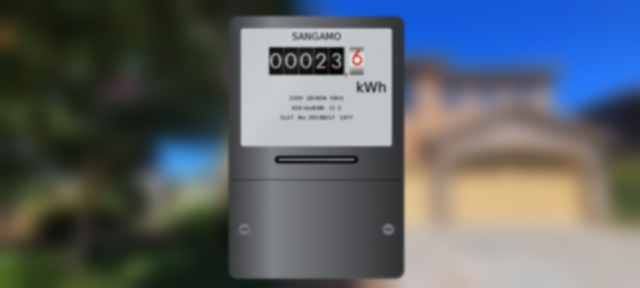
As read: kWh 23.6
